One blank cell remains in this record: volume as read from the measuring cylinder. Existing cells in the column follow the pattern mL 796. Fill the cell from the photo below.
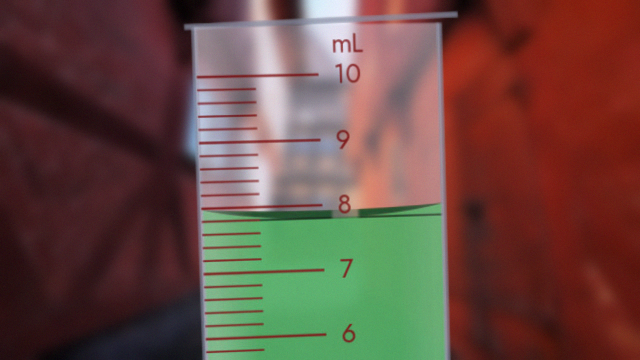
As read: mL 7.8
